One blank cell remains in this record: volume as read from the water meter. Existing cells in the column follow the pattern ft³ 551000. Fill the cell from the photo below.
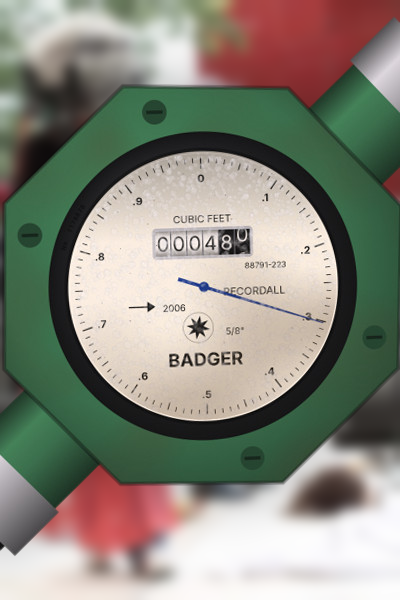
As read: ft³ 480.30
